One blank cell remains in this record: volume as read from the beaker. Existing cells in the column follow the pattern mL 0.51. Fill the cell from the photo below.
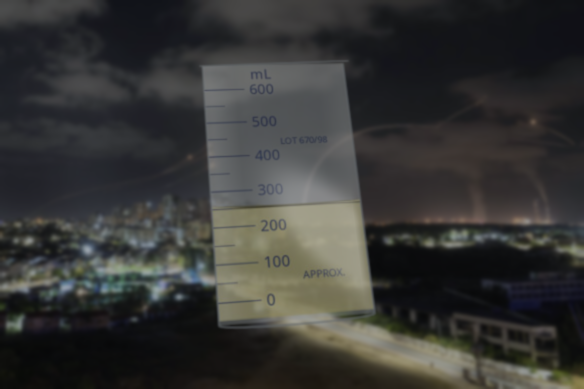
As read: mL 250
